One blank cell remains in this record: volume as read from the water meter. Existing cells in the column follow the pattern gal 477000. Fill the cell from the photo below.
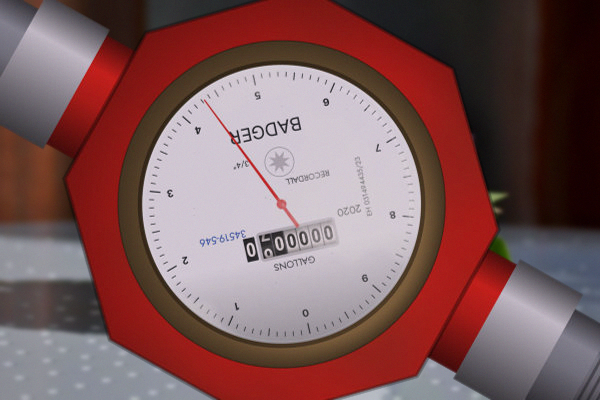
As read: gal 64.3
